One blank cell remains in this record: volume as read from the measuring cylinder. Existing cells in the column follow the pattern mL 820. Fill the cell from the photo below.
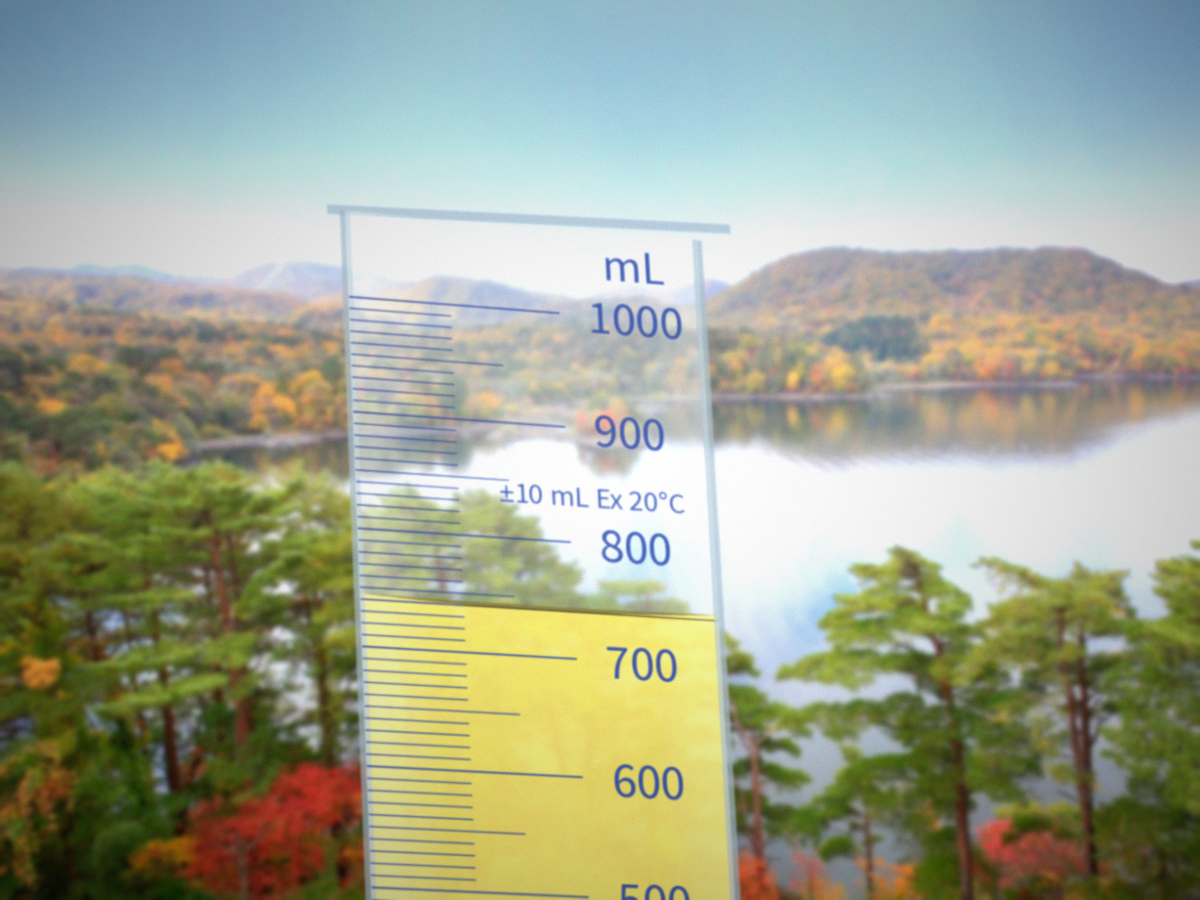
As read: mL 740
